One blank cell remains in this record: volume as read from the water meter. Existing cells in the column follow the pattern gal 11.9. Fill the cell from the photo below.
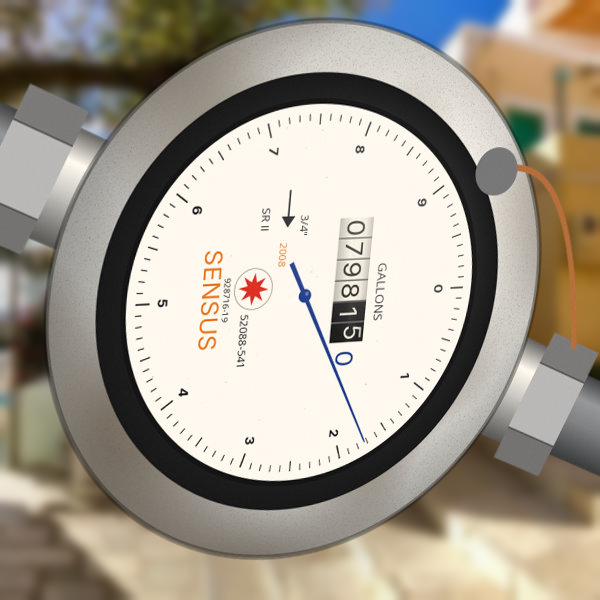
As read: gal 798151.7
